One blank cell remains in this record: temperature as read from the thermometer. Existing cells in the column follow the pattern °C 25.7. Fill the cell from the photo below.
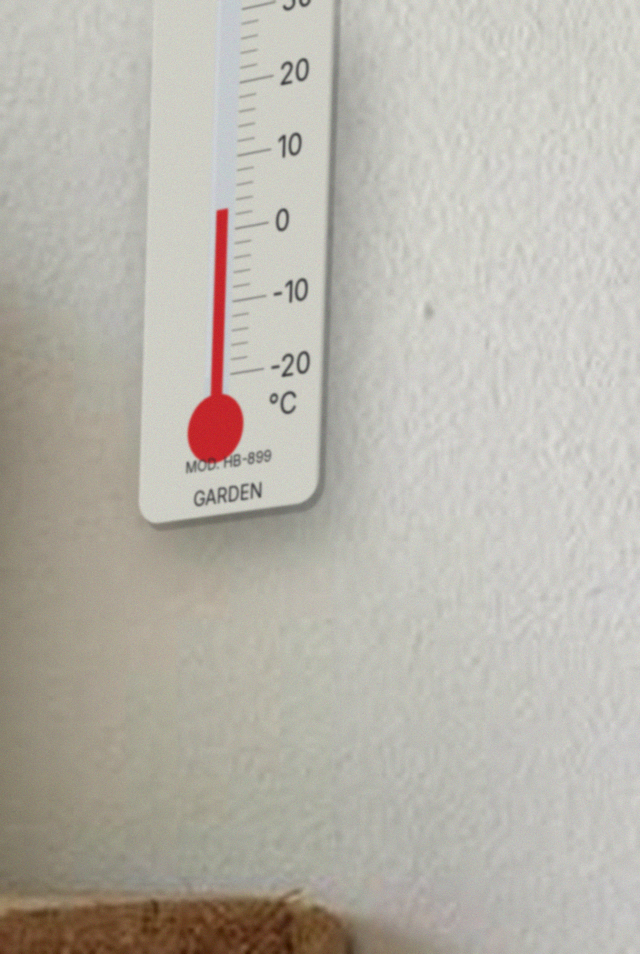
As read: °C 3
